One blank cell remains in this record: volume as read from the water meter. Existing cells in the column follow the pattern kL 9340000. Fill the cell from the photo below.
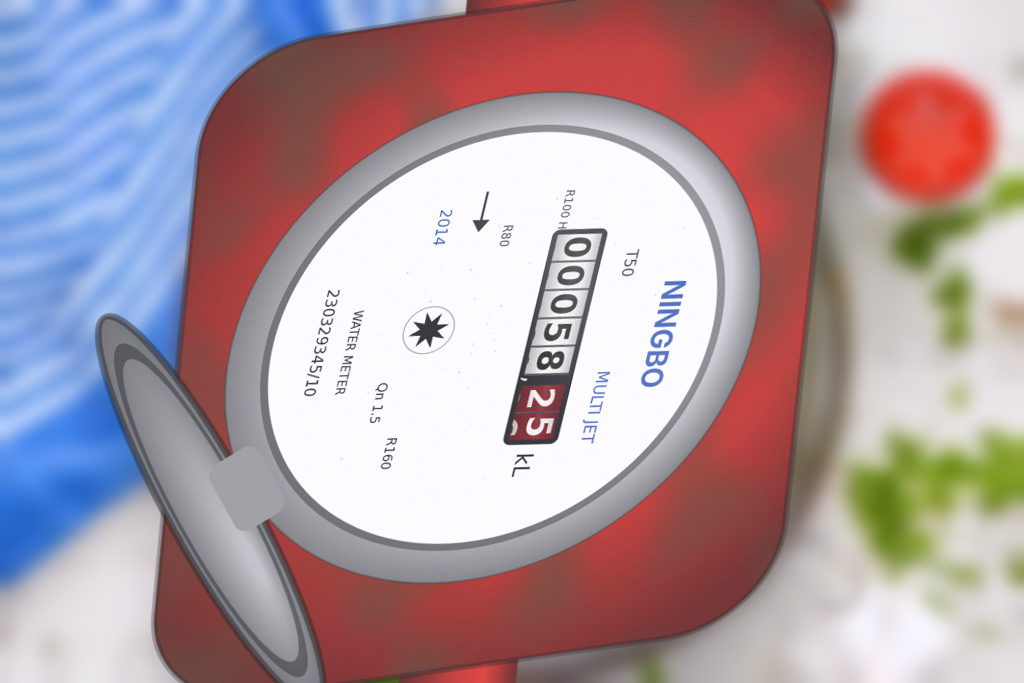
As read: kL 58.25
